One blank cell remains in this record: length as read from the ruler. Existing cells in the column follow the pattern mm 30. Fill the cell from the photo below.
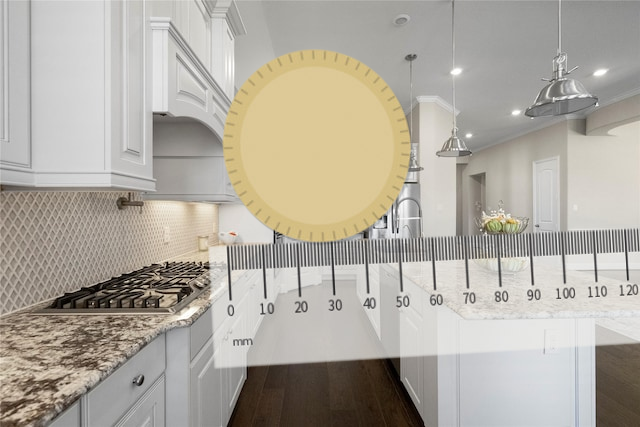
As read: mm 55
